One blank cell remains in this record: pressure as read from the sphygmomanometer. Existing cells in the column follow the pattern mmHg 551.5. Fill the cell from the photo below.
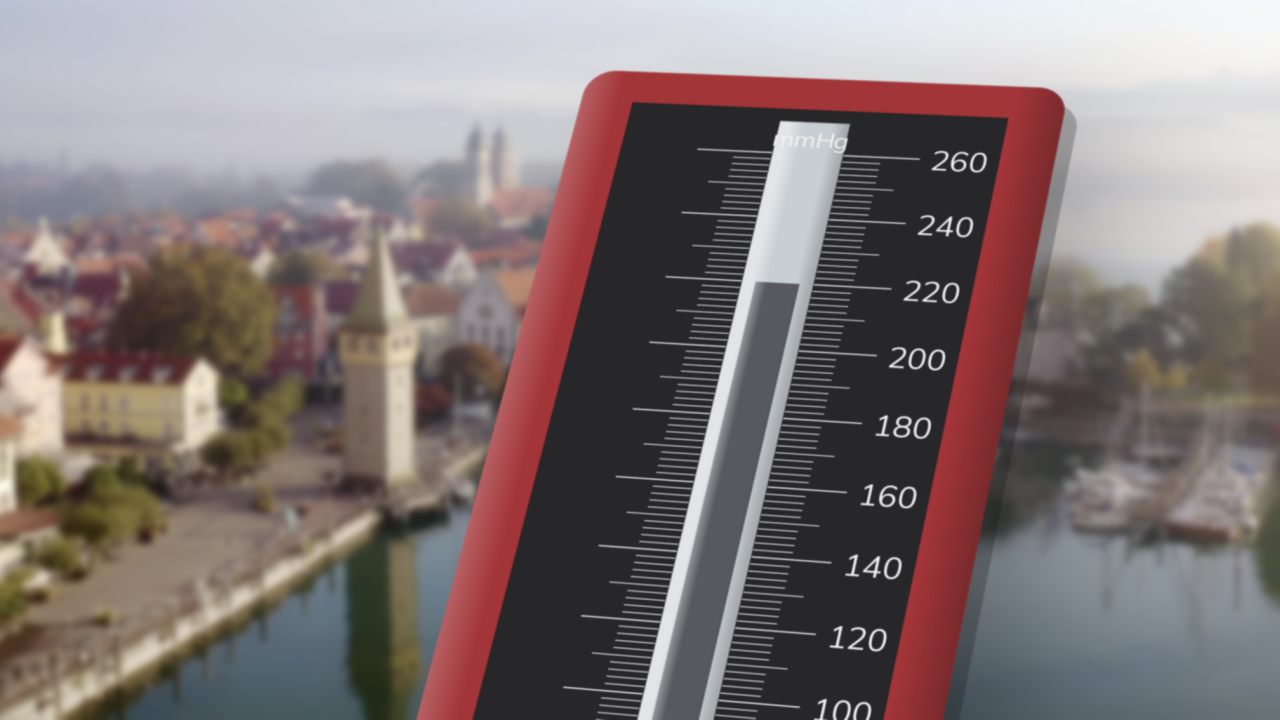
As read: mmHg 220
